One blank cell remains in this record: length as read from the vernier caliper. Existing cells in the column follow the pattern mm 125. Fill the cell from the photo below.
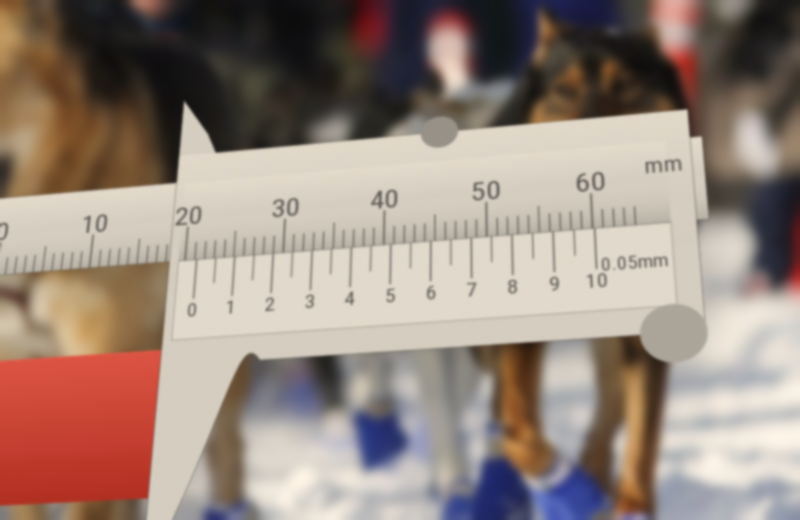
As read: mm 21.2
